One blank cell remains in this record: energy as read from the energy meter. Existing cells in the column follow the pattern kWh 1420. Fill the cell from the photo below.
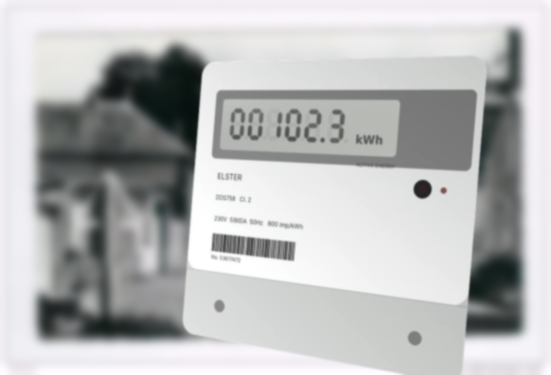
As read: kWh 102.3
